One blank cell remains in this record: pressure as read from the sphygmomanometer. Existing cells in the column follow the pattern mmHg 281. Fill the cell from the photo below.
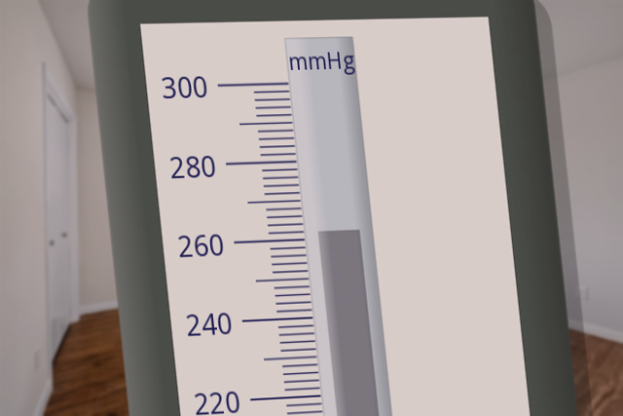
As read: mmHg 262
